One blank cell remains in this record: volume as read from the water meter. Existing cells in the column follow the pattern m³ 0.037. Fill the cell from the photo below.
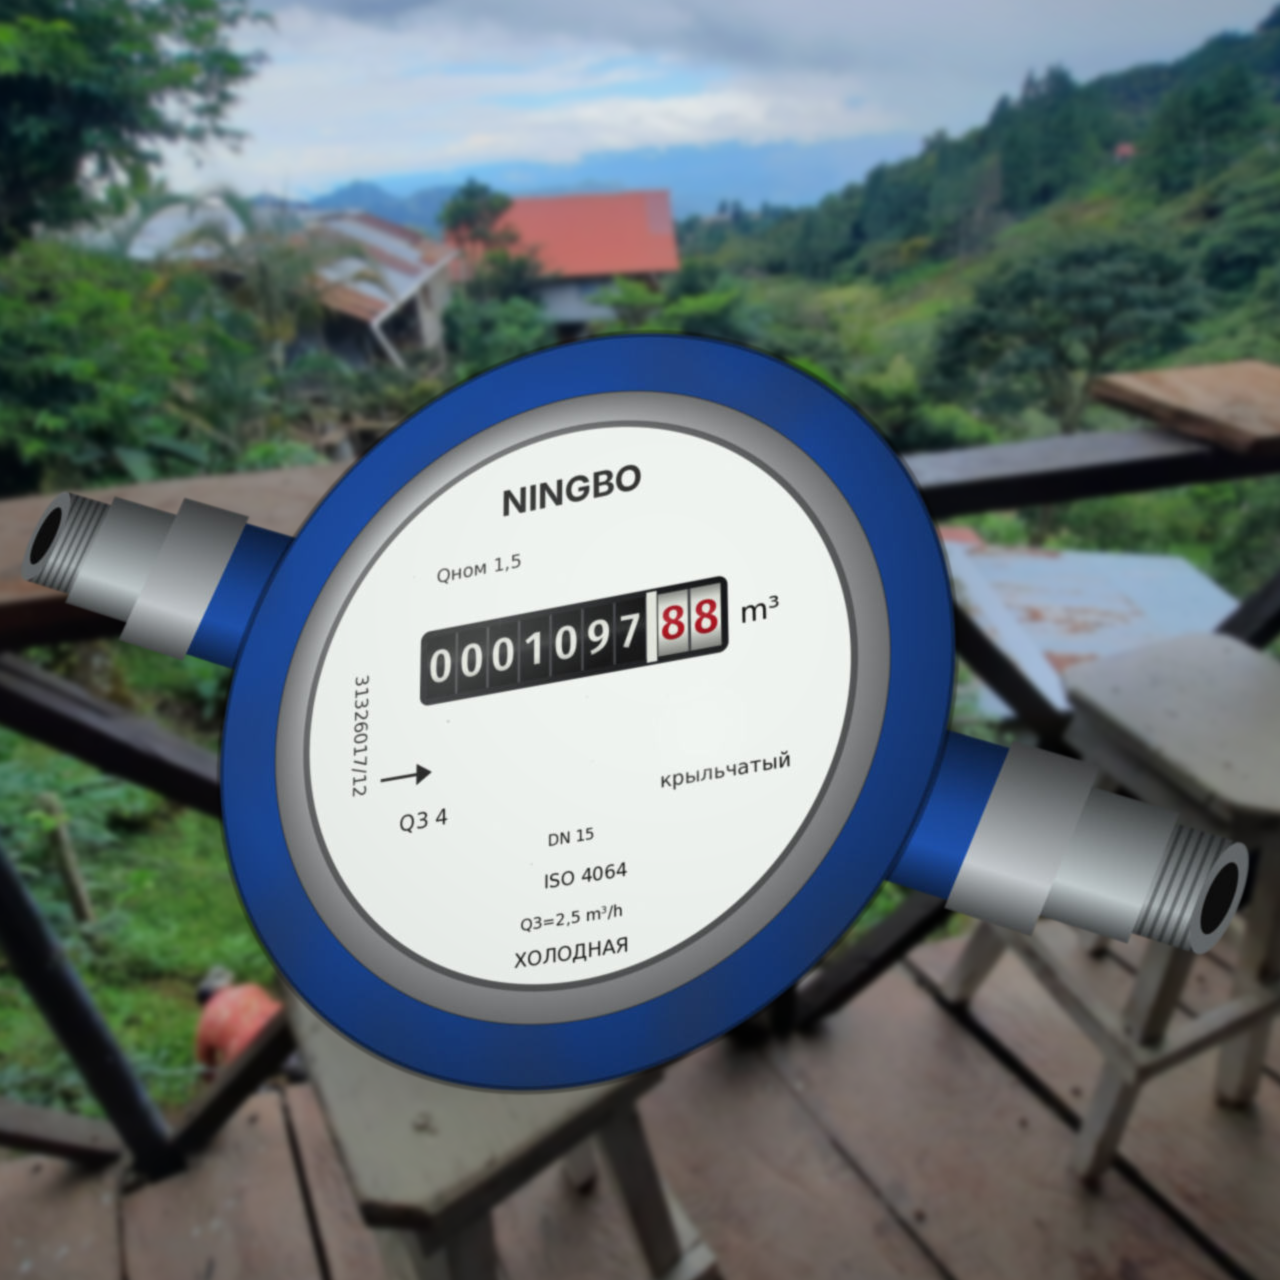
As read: m³ 1097.88
